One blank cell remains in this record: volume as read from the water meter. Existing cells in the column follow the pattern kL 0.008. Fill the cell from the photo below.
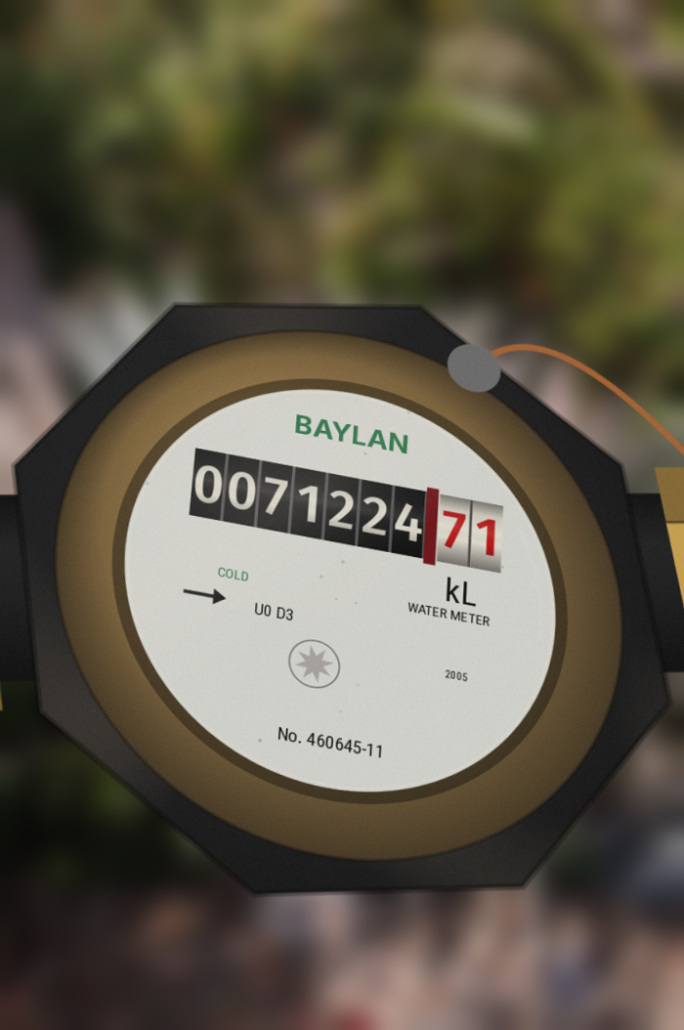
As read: kL 71224.71
